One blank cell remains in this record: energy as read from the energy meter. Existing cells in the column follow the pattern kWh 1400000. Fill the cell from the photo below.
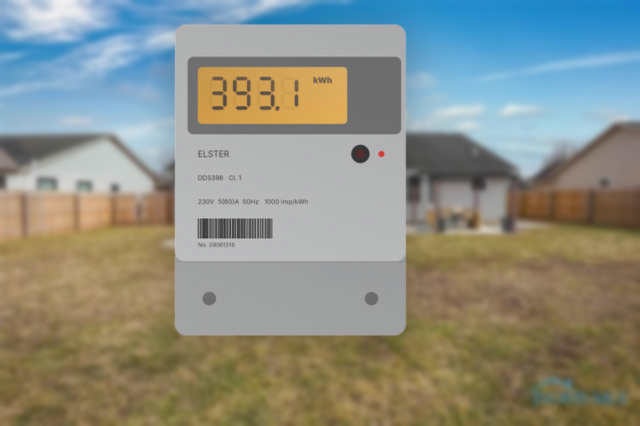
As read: kWh 393.1
